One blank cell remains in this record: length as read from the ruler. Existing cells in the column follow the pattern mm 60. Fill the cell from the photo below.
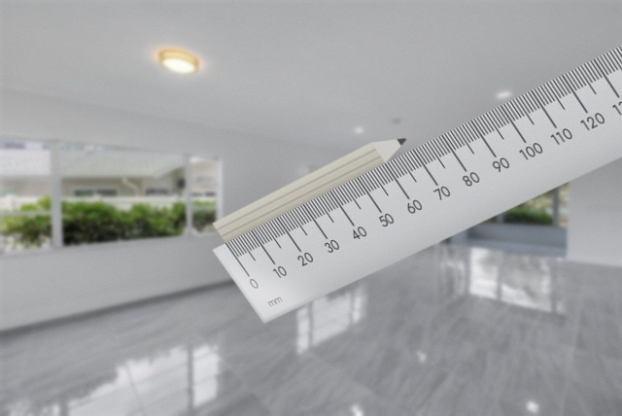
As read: mm 70
